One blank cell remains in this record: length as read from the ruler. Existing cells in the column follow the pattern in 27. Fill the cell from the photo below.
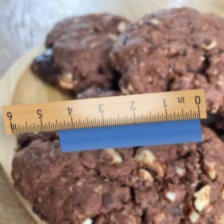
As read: in 4.5
